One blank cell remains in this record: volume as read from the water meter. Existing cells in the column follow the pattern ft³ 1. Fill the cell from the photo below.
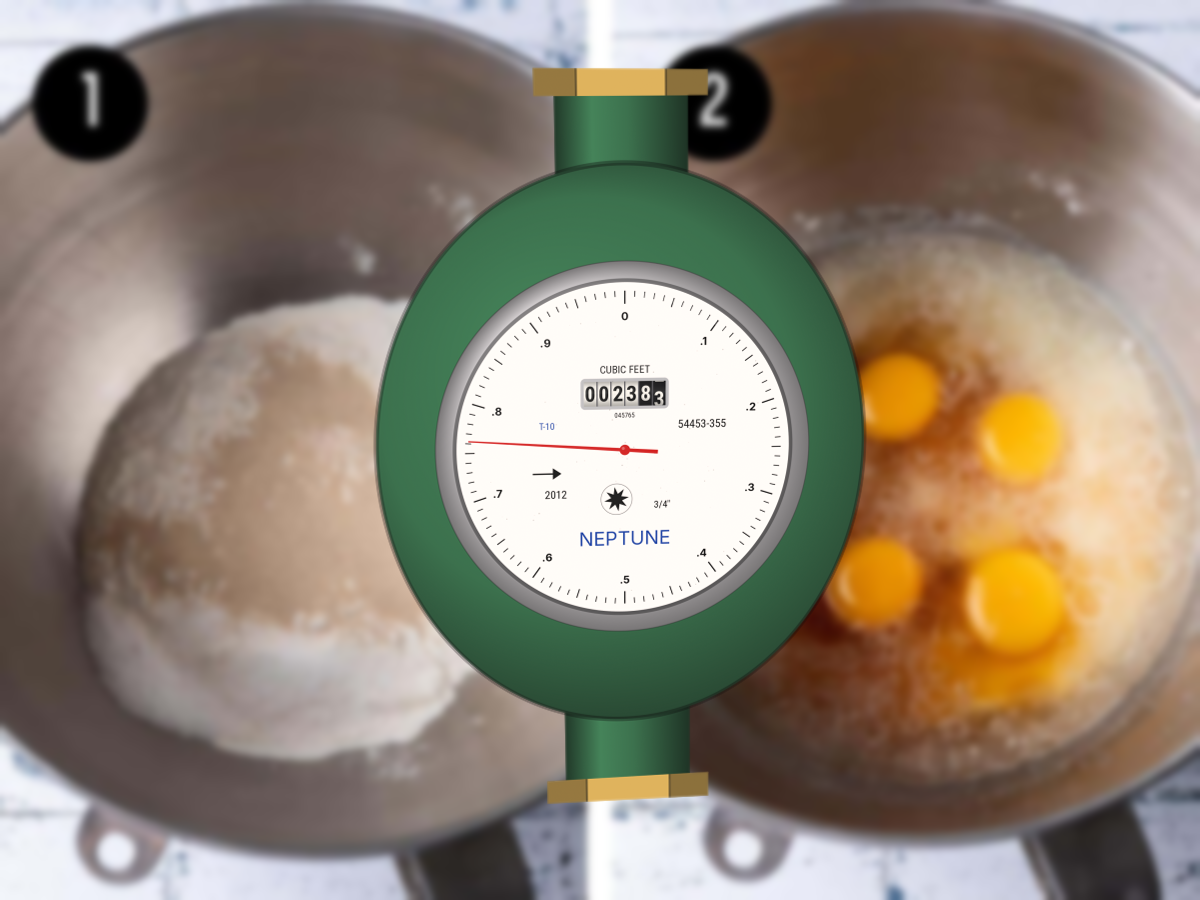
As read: ft³ 2382.76
